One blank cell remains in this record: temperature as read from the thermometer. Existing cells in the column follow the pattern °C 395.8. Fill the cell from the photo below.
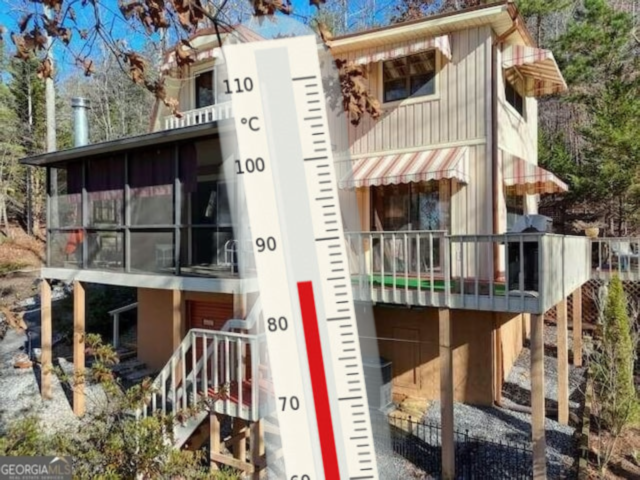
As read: °C 85
